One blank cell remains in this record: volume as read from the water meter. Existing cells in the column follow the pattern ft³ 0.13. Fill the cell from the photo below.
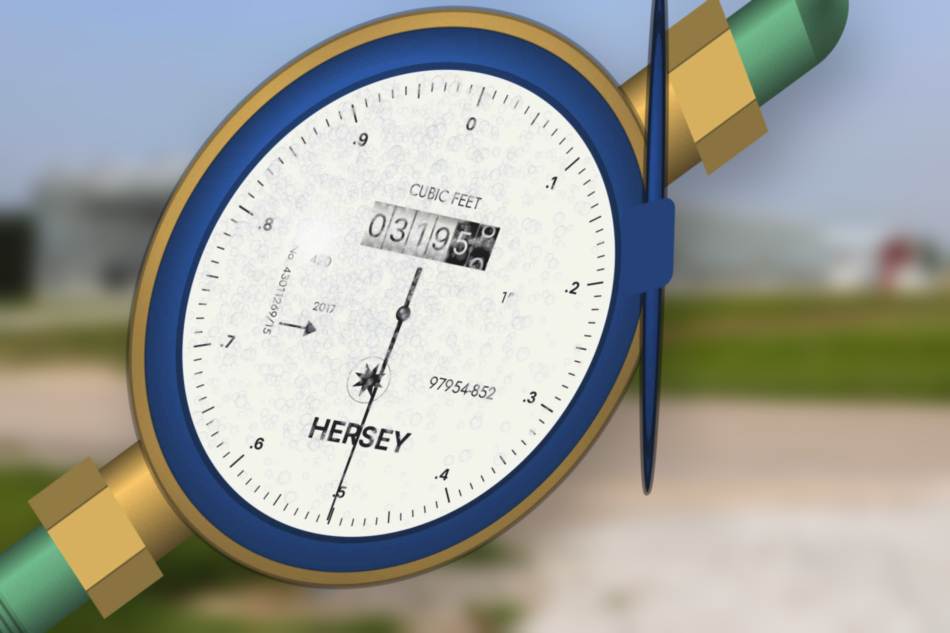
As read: ft³ 31958.50
